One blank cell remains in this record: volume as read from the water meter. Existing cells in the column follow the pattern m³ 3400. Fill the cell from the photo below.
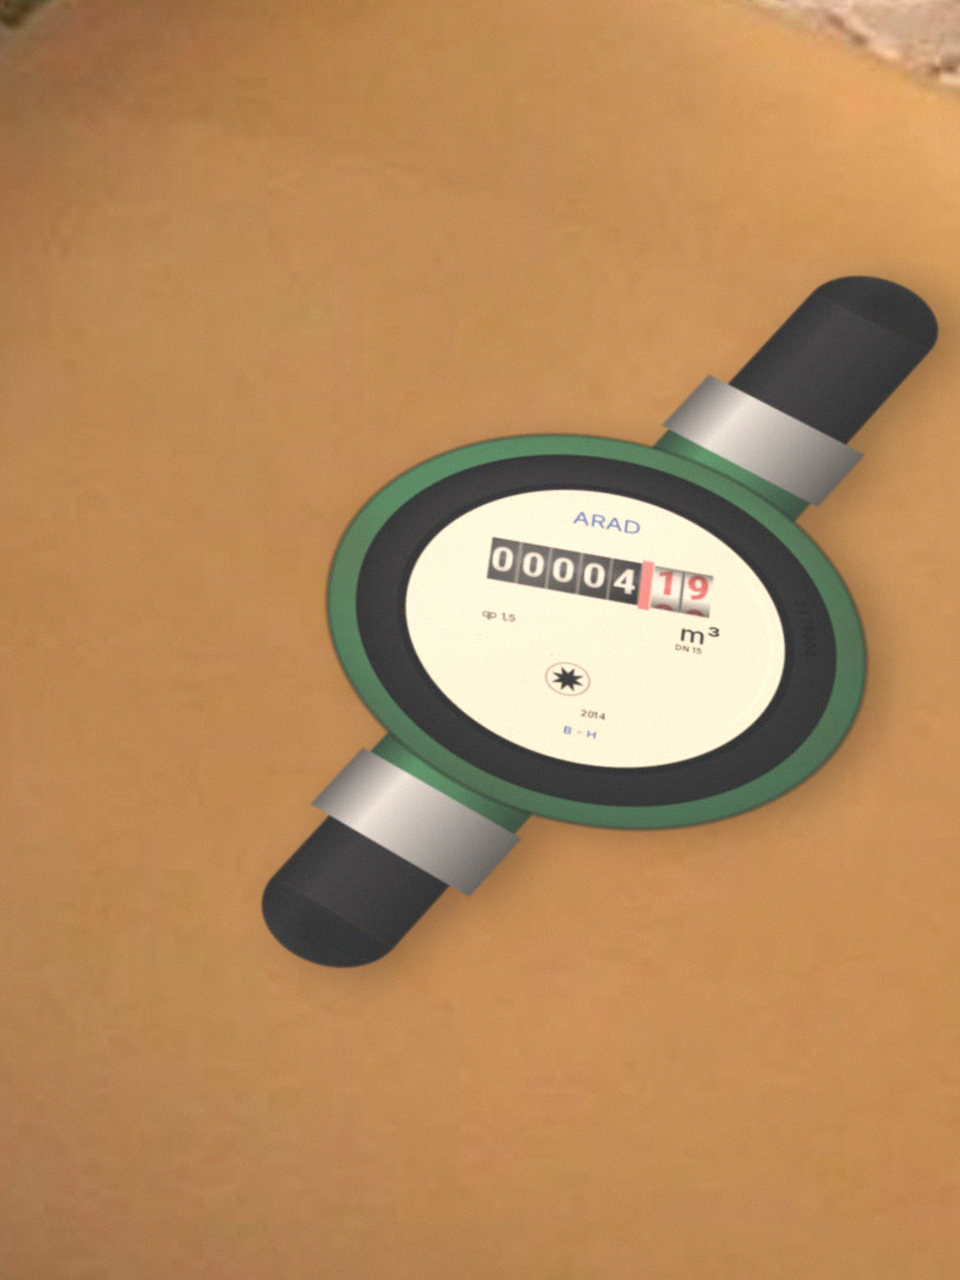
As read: m³ 4.19
